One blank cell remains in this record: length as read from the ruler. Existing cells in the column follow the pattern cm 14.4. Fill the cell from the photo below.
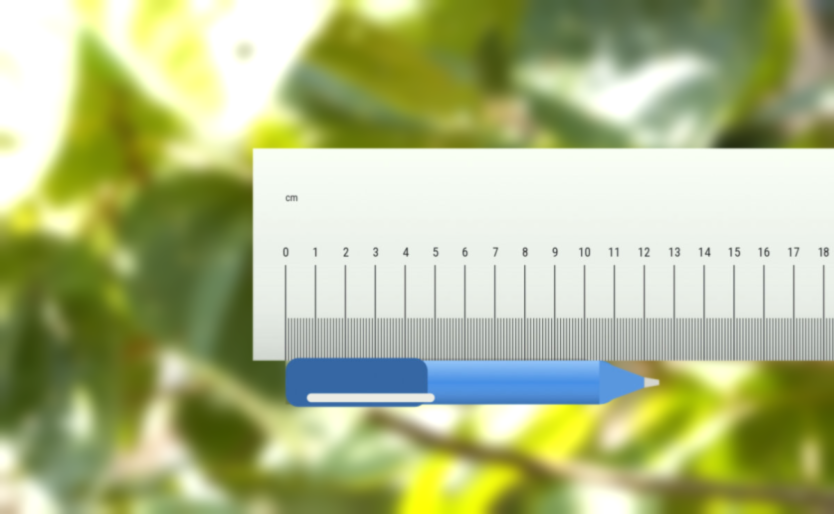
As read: cm 12.5
